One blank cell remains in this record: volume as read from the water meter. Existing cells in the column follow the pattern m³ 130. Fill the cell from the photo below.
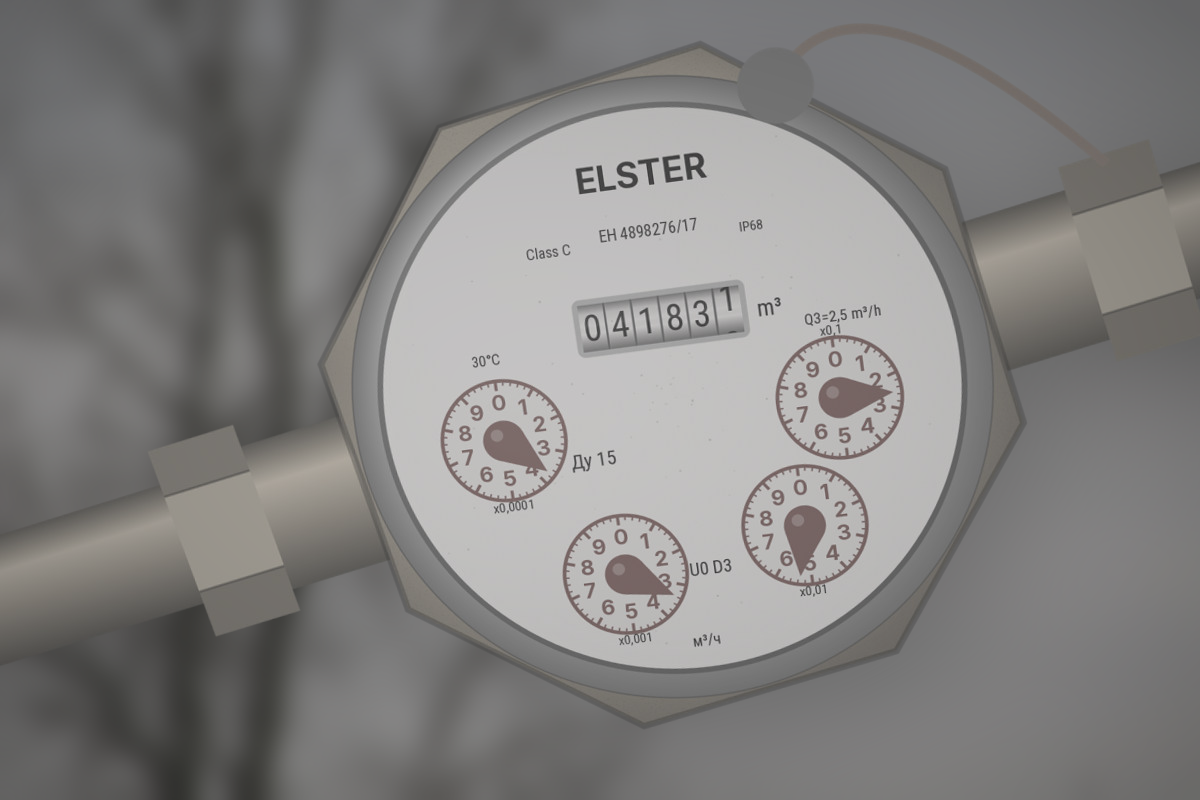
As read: m³ 41831.2533
